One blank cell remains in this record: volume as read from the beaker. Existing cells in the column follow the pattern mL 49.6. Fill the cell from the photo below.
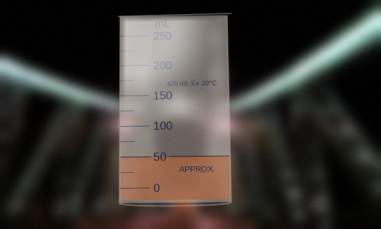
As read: mL 50
